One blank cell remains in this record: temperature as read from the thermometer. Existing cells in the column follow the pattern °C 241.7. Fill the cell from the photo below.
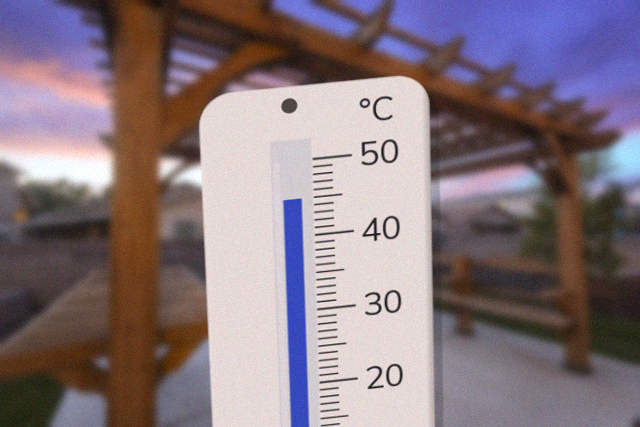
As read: °C 45
